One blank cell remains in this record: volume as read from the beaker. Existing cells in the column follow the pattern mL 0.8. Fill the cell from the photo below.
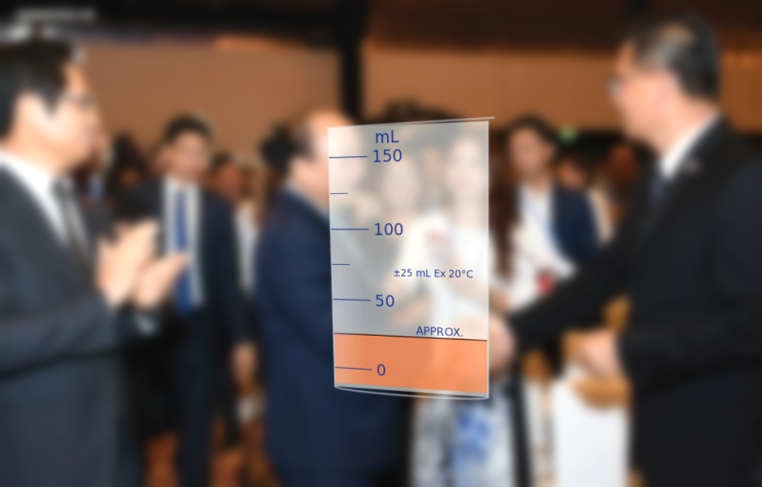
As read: mL 25
